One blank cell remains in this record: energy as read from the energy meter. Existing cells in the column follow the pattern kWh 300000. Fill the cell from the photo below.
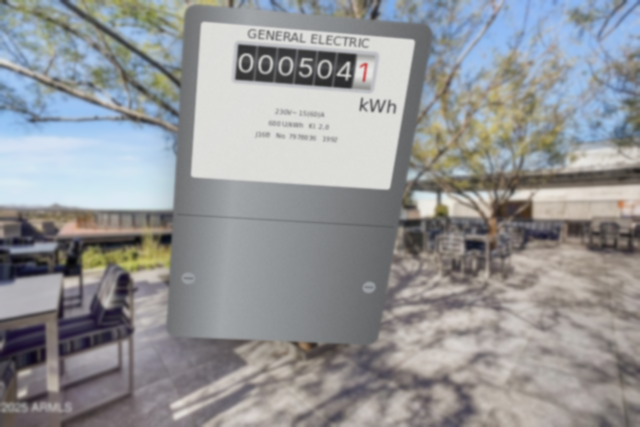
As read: kWh 504.1
